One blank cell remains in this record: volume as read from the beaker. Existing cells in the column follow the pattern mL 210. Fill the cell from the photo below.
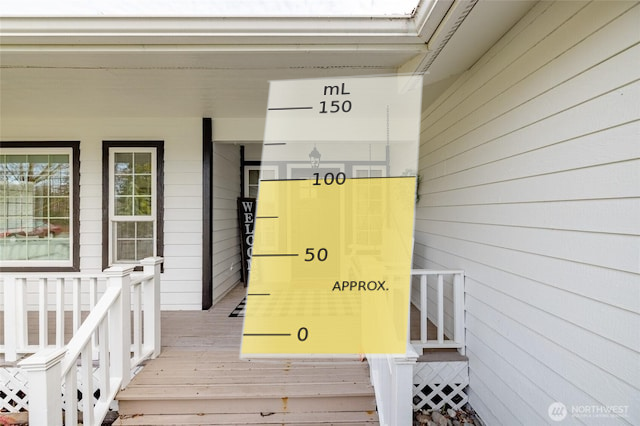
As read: mL 100
